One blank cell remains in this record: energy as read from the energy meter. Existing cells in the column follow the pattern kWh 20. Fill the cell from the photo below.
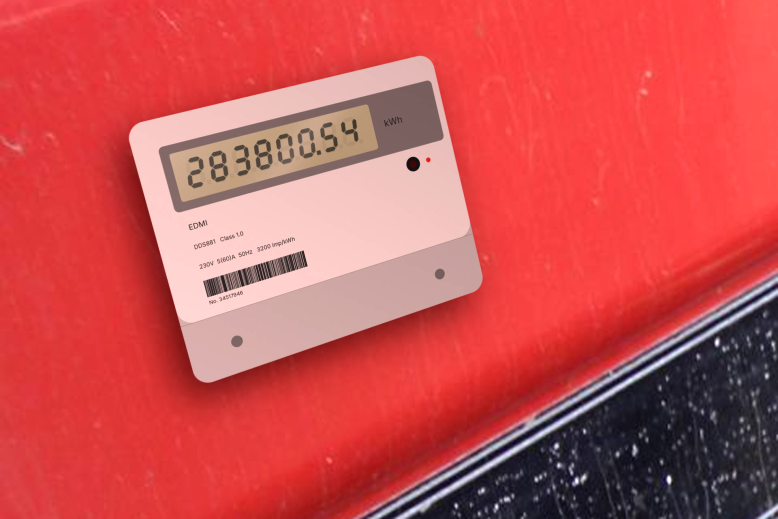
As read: kWh 283800.54
